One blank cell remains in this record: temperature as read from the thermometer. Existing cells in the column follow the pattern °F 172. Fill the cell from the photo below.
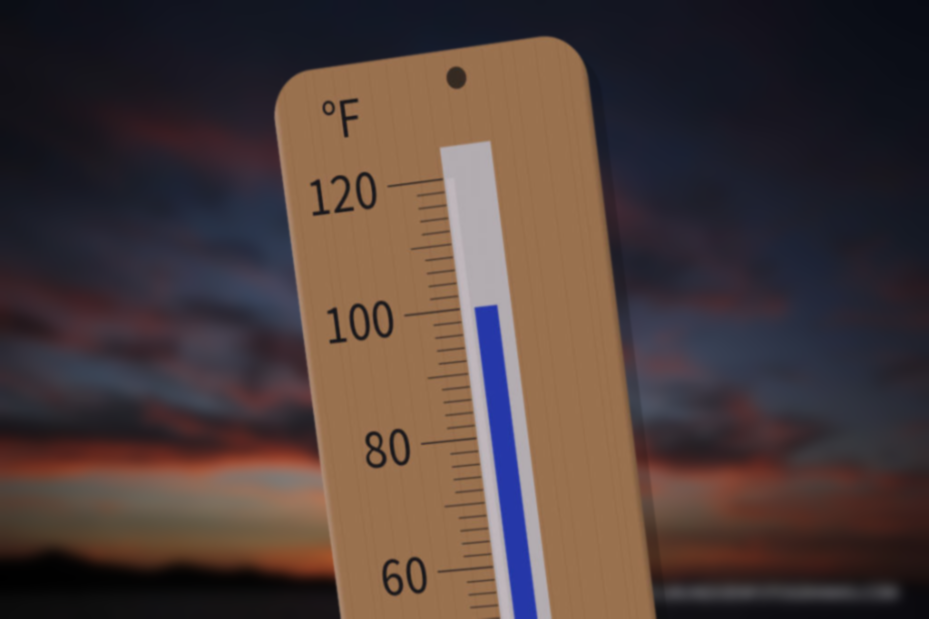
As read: °F 100
